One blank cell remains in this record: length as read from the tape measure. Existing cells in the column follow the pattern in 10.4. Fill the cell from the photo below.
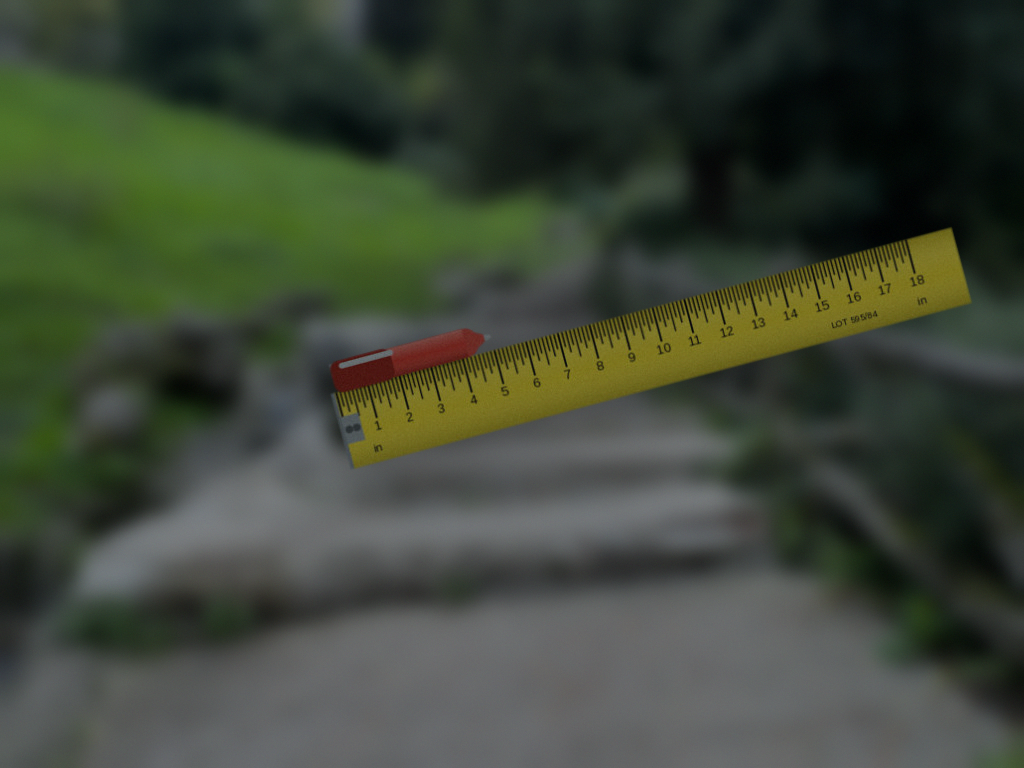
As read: in 5
